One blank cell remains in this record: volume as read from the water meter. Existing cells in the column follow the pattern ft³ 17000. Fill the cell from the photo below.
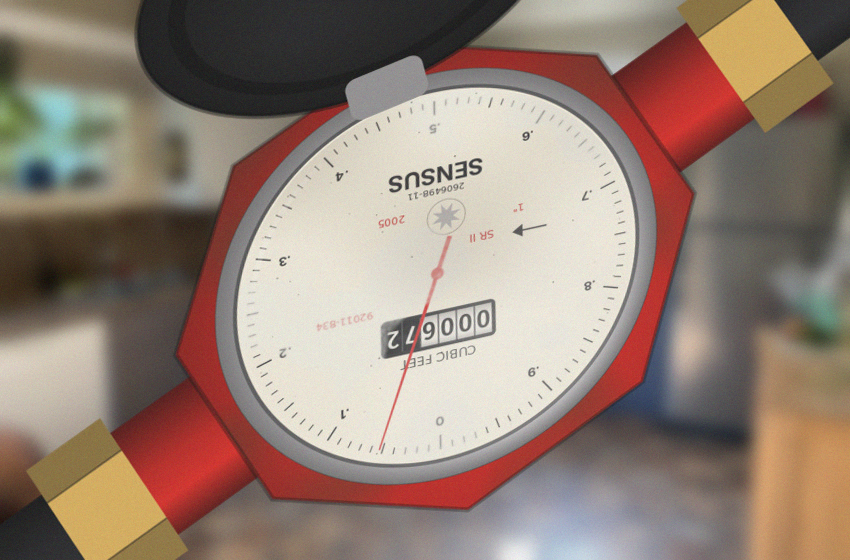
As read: ft³ 672.05
